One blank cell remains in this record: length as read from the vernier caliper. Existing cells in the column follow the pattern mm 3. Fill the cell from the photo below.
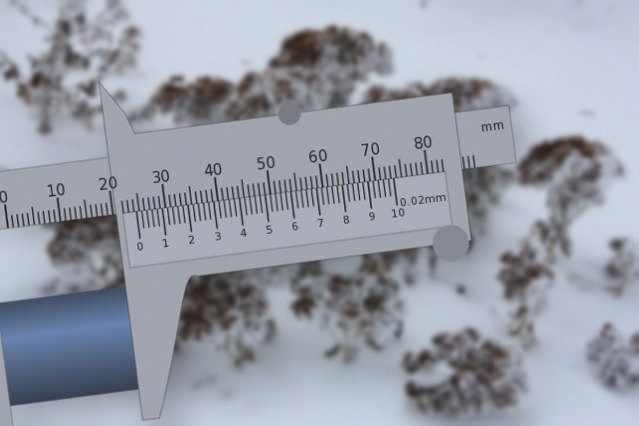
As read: mm 24.5
